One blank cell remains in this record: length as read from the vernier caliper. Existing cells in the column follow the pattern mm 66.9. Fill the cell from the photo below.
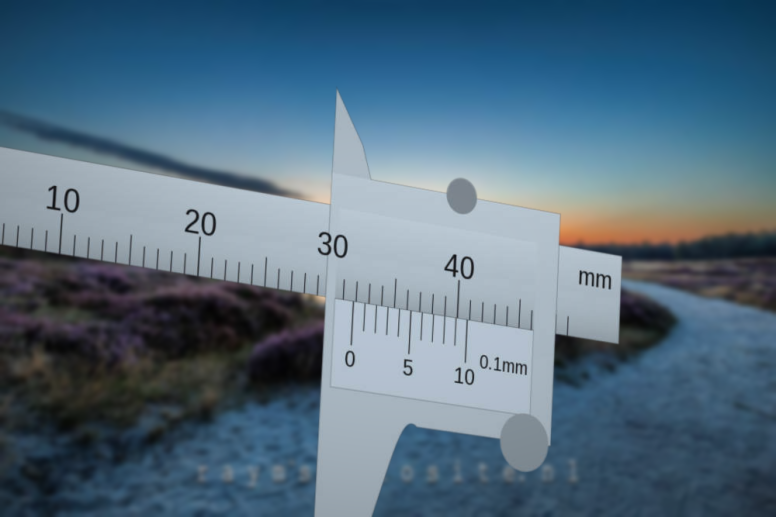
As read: mm 31.8
